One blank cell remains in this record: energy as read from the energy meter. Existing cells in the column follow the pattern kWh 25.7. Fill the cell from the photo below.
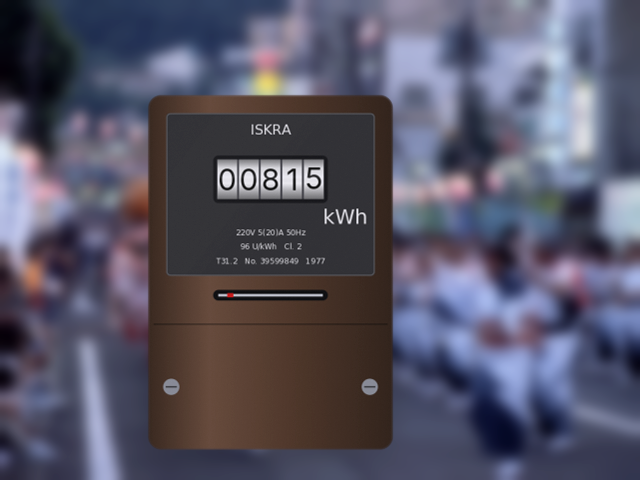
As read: kWh 815
